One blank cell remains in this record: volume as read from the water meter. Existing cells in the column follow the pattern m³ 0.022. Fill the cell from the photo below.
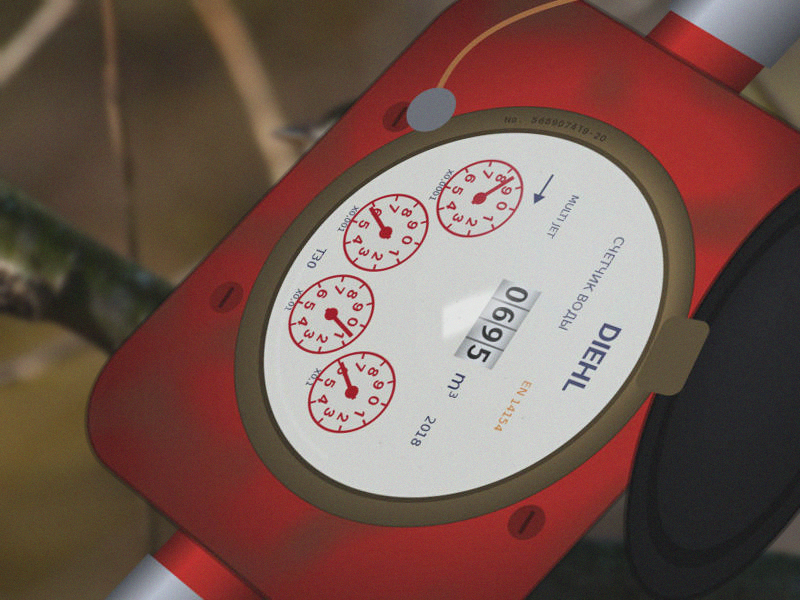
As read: m³ 695.6058
